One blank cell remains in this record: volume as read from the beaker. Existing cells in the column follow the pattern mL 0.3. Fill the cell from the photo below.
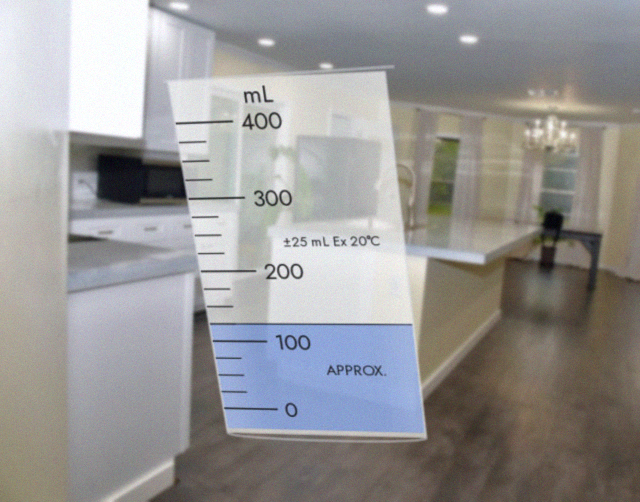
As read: mL 125
